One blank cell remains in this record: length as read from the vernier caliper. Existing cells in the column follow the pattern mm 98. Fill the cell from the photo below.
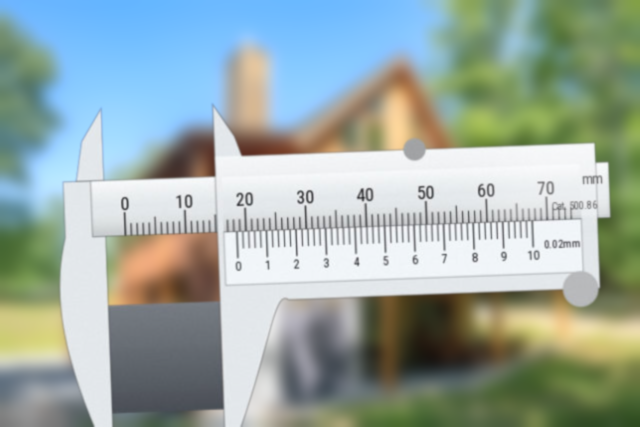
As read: mm 18.5
